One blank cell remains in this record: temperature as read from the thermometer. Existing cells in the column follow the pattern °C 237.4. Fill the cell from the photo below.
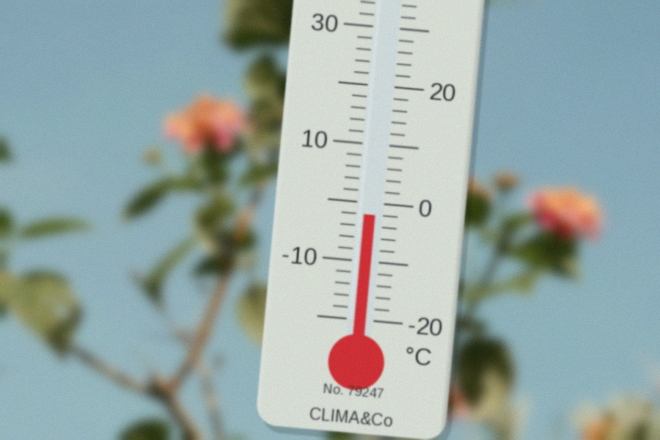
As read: °C -2
